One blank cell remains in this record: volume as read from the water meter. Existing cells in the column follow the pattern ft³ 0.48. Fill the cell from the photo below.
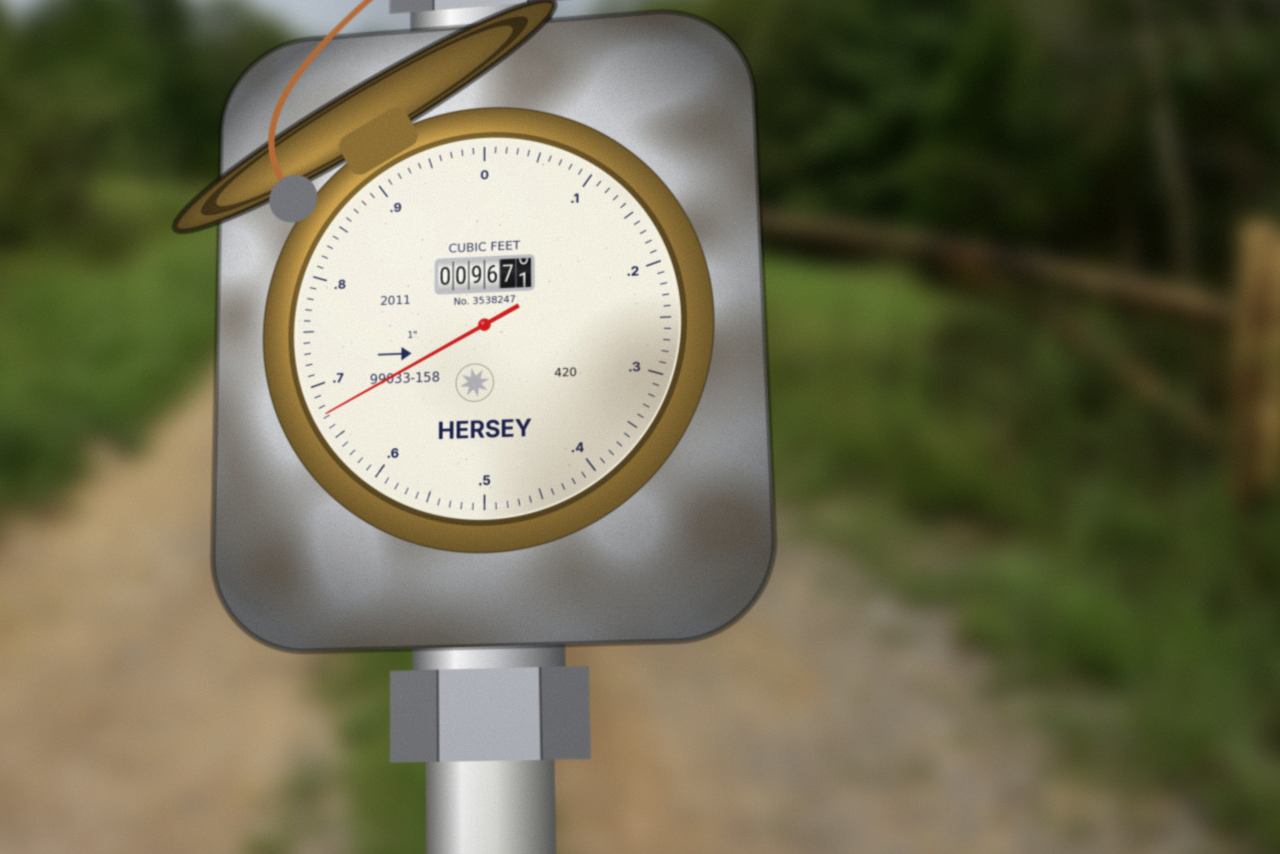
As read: ft³ 9670.67
